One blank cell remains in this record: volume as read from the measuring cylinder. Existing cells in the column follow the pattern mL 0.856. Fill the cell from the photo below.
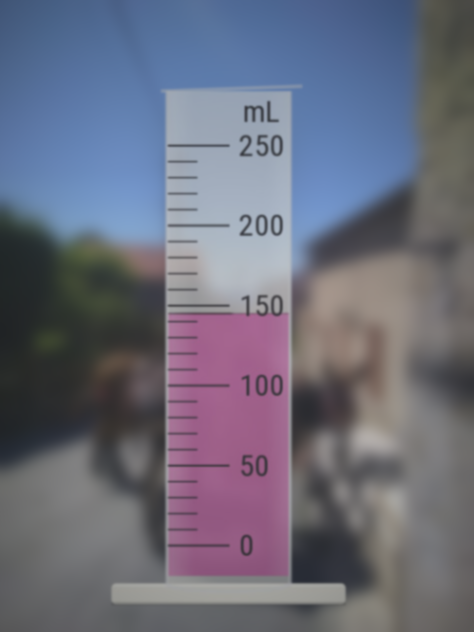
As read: mL 145
